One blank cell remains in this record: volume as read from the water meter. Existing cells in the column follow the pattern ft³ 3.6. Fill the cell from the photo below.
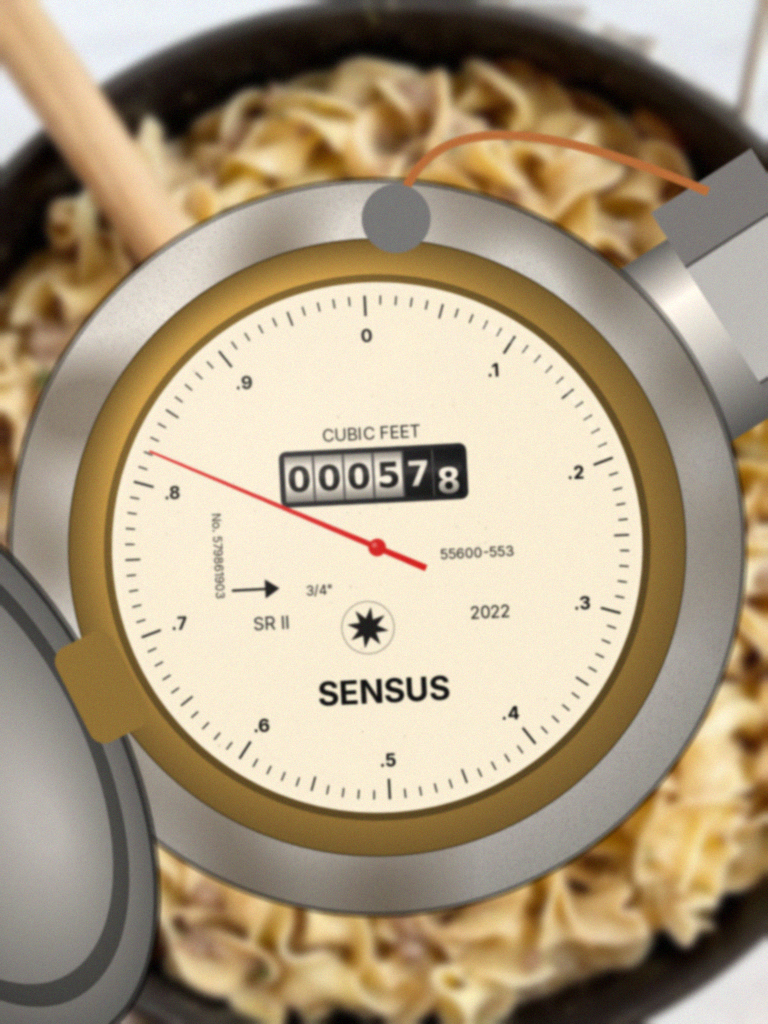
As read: ft³ 577.82
